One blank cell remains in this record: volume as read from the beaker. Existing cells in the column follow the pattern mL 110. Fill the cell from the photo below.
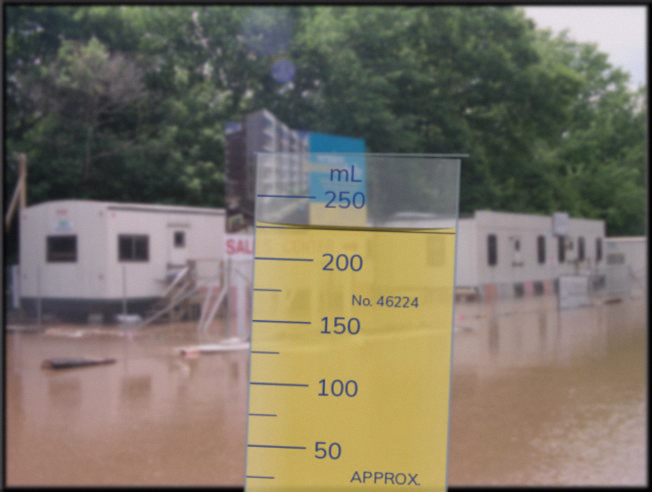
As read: mL 225
